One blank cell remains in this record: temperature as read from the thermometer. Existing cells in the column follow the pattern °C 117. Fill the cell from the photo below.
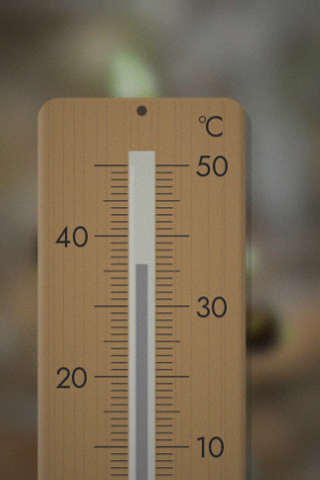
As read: °C 36
